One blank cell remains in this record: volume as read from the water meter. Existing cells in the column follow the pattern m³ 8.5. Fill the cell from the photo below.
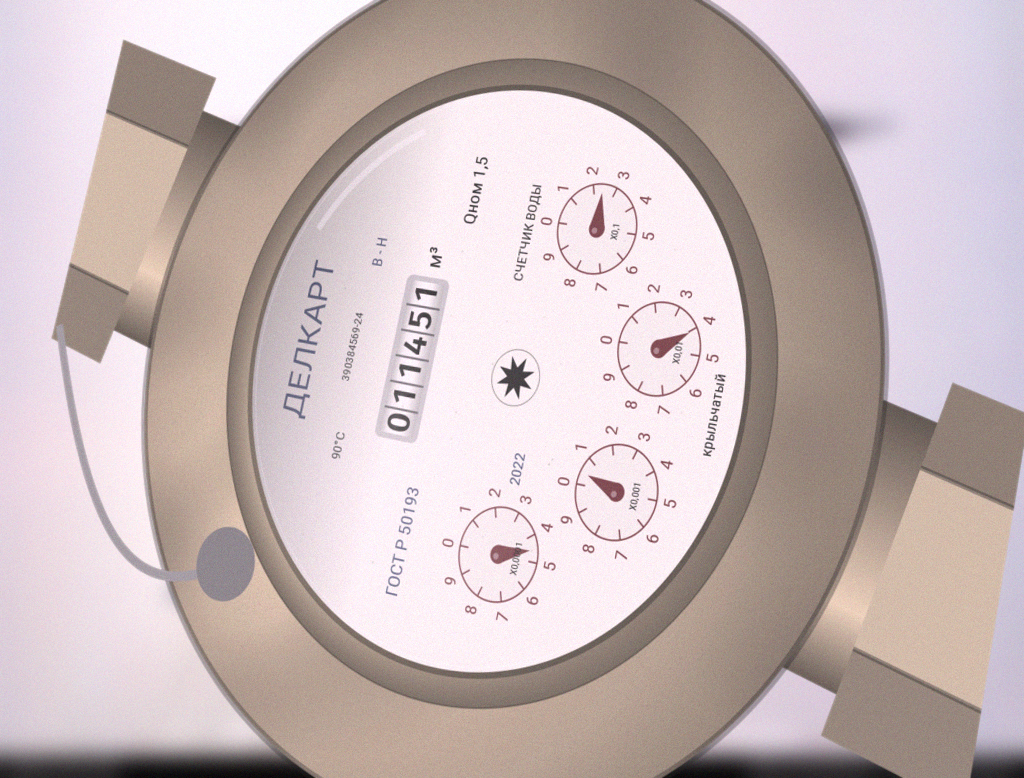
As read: m³ 11451.2404
